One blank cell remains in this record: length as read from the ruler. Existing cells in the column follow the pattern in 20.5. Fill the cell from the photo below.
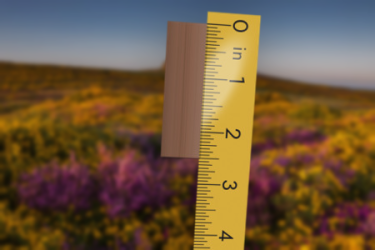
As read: in 2.5
